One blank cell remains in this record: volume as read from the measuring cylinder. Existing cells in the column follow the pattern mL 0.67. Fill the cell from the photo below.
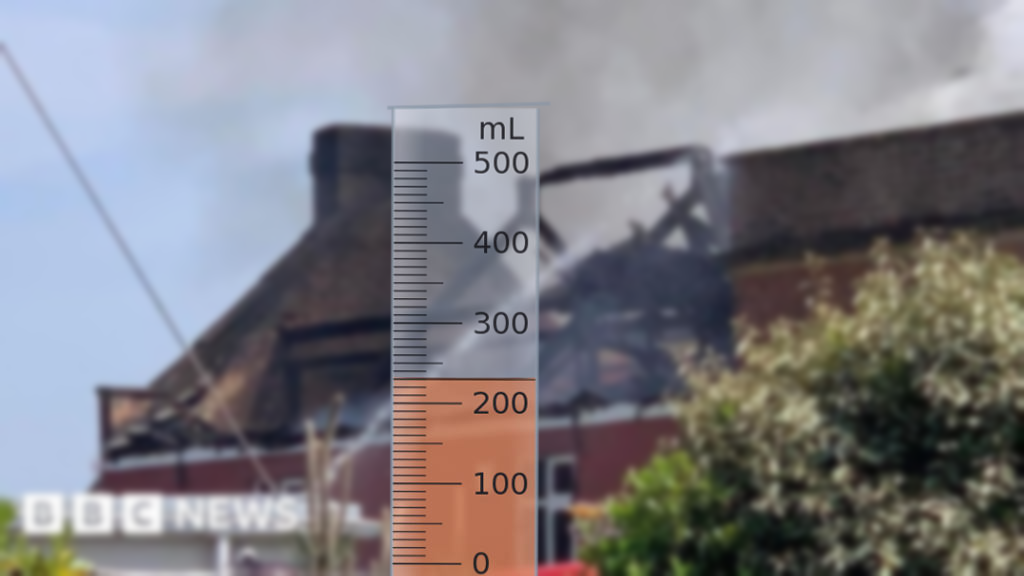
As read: mL 230
